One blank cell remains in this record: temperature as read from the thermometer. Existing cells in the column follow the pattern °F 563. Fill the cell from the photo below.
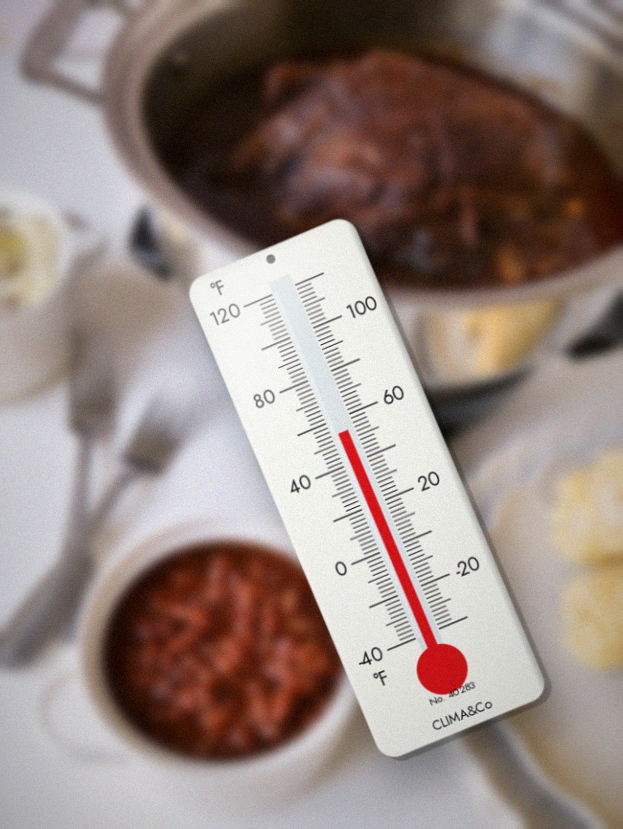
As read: °F 54
